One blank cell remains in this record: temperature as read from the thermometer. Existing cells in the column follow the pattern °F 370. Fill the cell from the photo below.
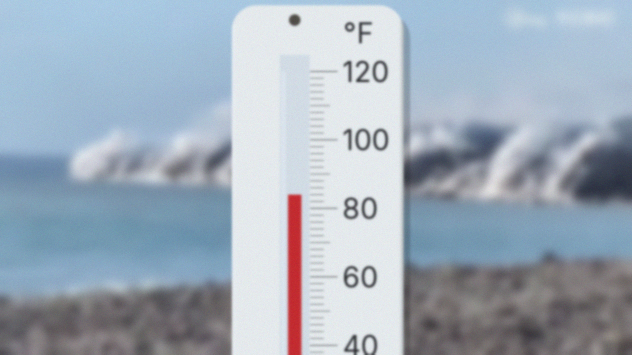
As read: °F 84
